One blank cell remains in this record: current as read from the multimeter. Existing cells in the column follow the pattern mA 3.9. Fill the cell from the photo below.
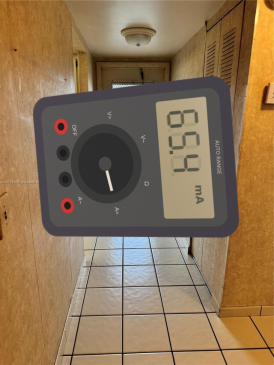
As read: mA 65.4
